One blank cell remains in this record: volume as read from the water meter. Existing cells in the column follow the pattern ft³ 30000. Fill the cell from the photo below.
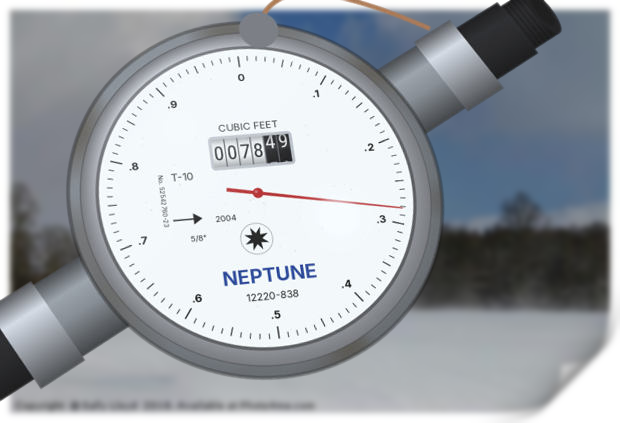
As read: ft³ 7849.28
